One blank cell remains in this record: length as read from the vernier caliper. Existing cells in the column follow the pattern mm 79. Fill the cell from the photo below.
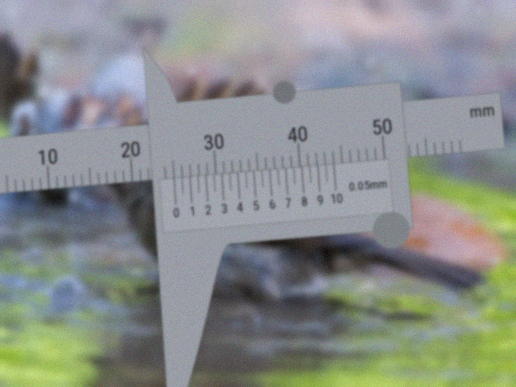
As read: mm 25.0
